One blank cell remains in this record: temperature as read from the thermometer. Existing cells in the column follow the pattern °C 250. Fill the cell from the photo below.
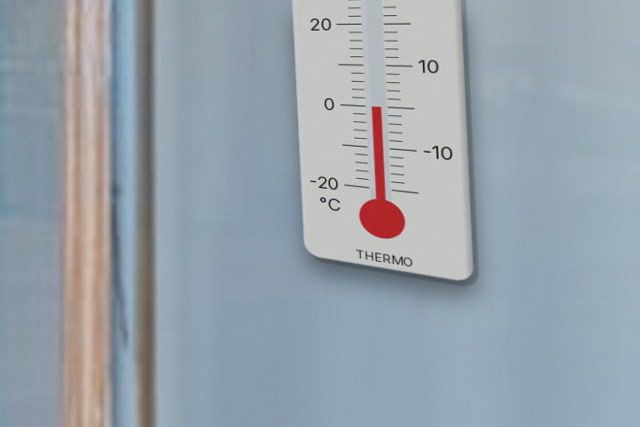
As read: °C 0
